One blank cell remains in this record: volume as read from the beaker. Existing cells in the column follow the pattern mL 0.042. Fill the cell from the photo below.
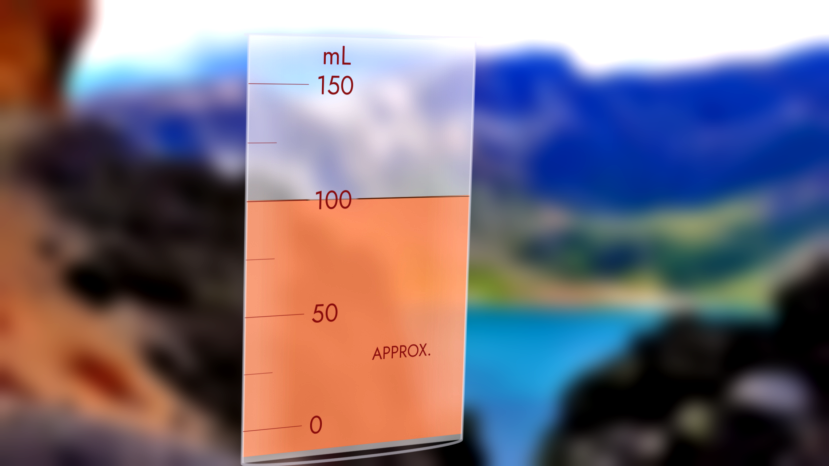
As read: mL 100
